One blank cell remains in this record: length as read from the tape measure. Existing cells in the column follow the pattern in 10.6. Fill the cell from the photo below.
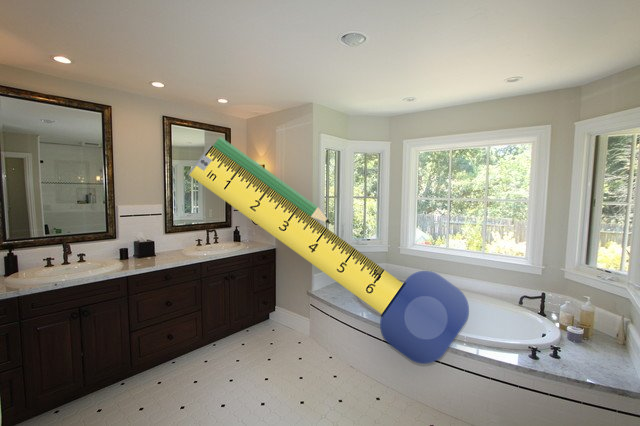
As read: in 4
